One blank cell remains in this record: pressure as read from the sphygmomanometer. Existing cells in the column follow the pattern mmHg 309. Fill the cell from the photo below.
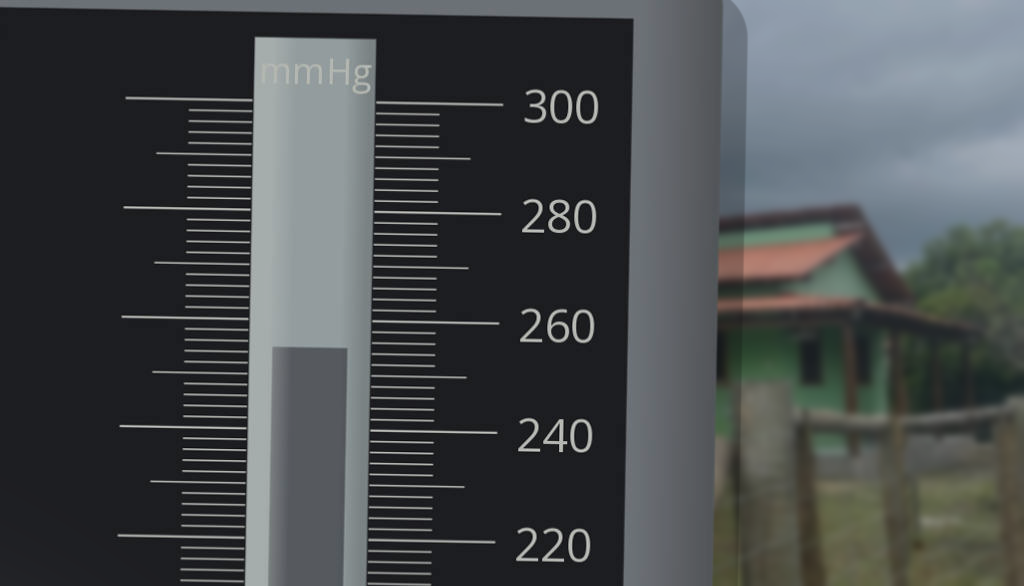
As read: mmHg 255
